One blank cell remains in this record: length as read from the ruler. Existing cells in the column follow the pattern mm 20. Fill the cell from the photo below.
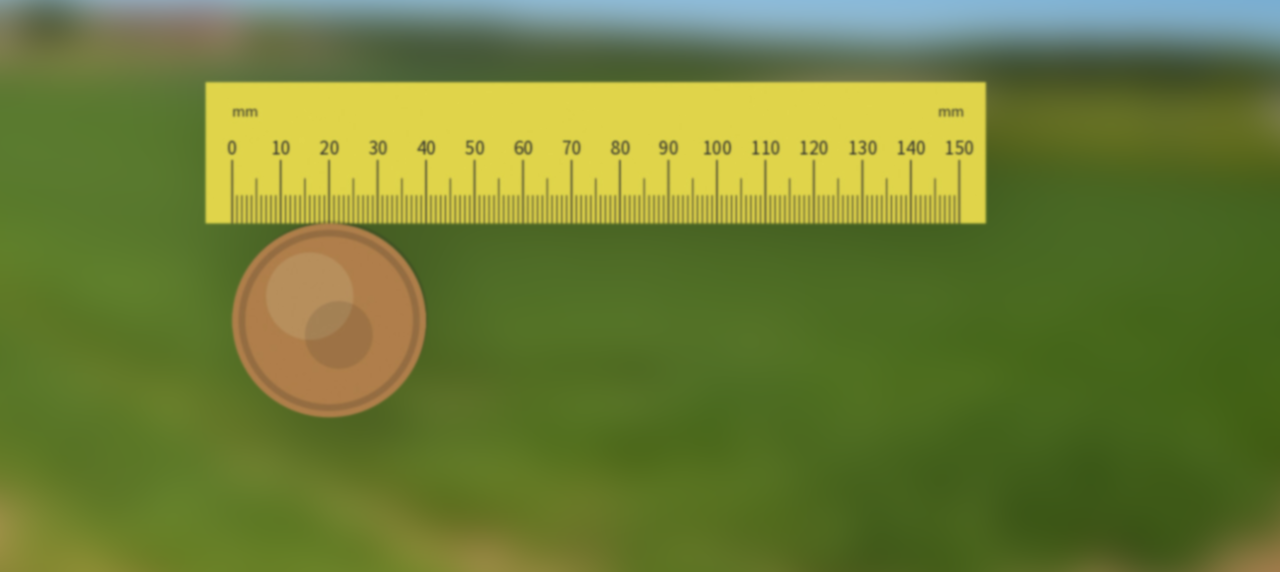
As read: mm 40
